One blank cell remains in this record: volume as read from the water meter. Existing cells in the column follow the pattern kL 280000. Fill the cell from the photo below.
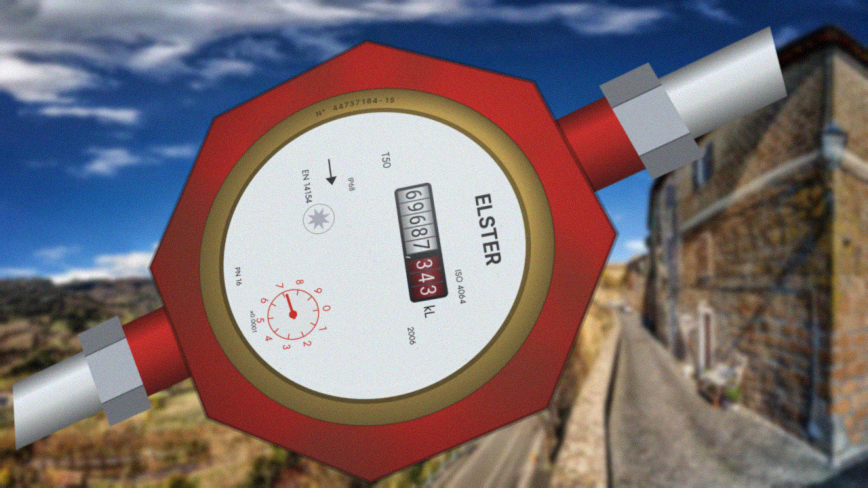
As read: kL 69687.3437
